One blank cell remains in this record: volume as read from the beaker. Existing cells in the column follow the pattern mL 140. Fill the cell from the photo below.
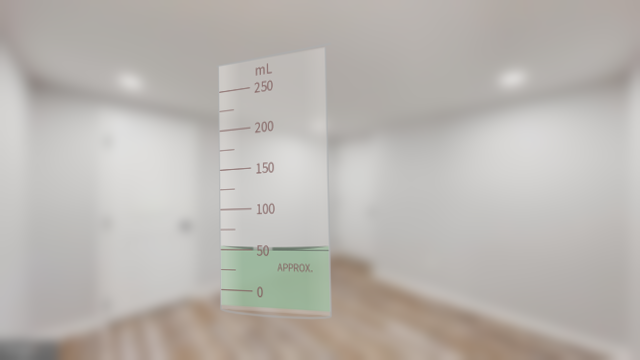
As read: mL 50
